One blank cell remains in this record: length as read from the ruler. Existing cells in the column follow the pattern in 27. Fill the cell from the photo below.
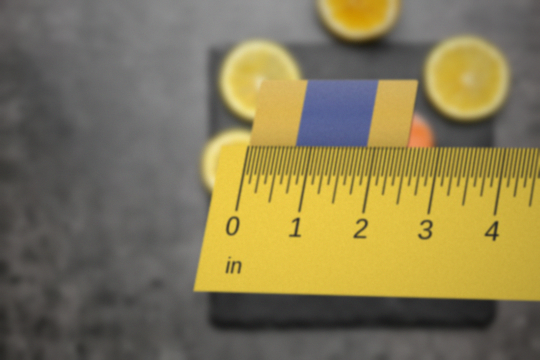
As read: in 2.5
